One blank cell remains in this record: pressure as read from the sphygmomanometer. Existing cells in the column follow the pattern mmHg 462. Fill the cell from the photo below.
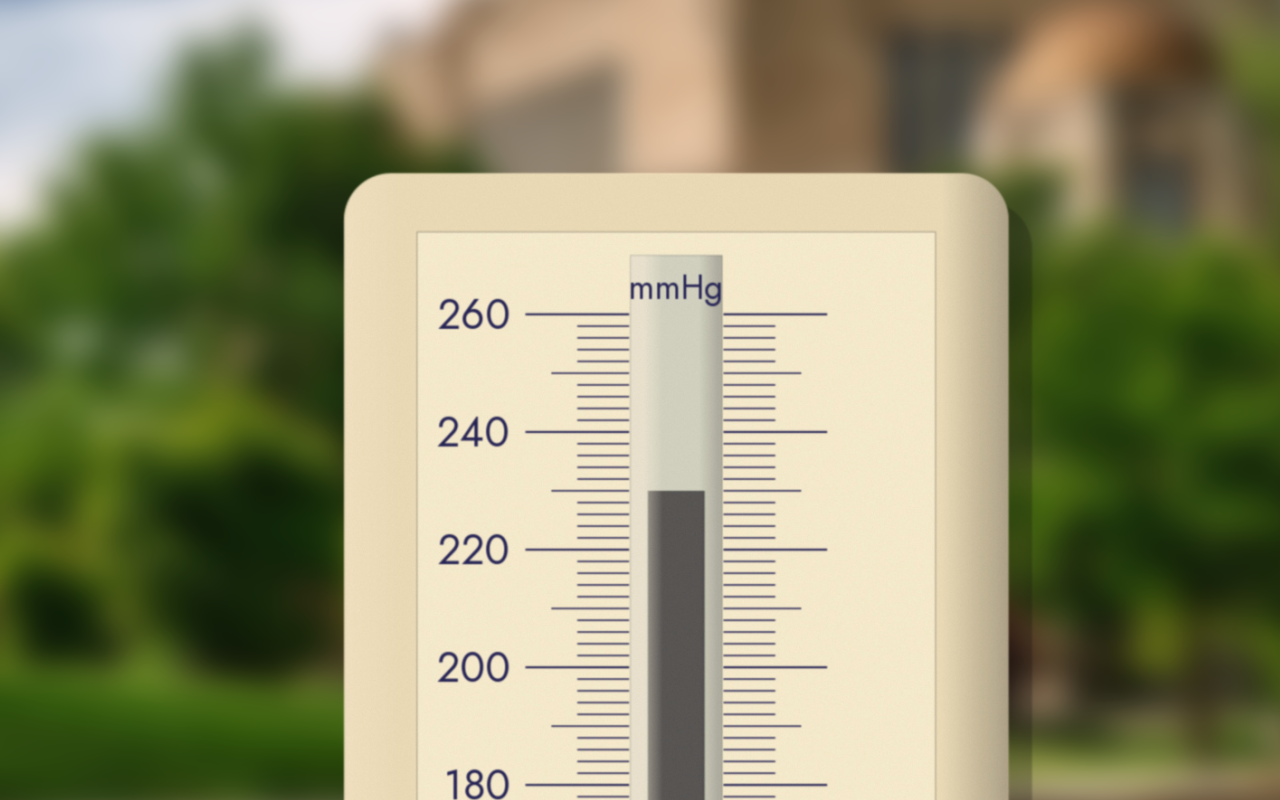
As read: mmHg 230
